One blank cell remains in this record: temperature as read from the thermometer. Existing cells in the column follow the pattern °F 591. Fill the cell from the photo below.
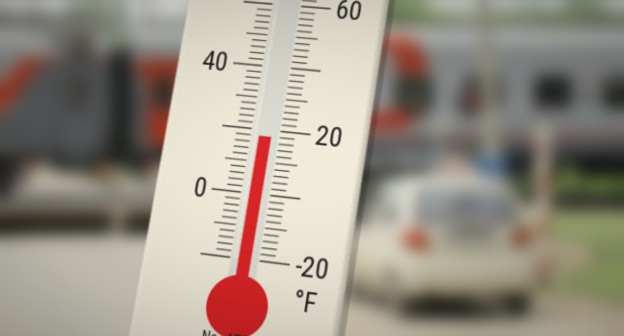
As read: °F 18
